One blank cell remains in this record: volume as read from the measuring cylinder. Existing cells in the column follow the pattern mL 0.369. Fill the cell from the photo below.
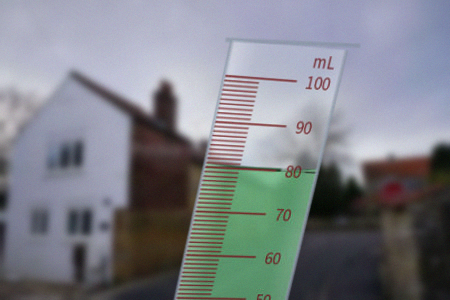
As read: mL 80
